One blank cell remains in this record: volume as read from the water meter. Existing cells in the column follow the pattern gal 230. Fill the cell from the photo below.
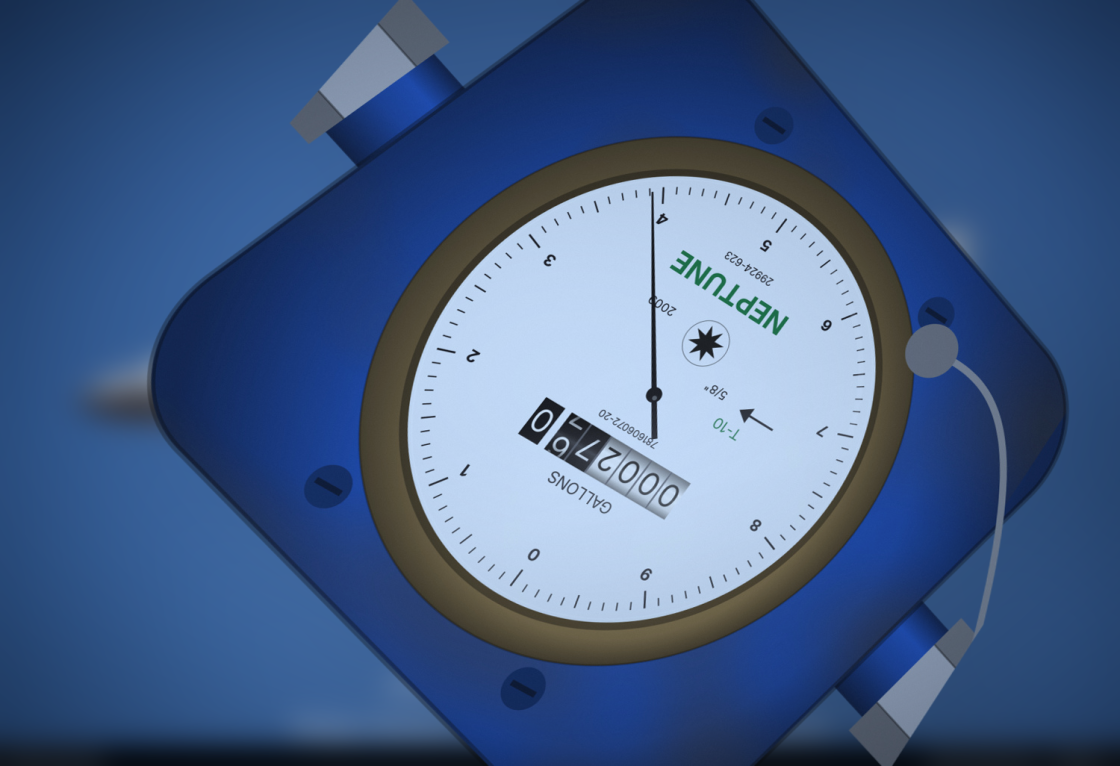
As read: gal 2763.9
